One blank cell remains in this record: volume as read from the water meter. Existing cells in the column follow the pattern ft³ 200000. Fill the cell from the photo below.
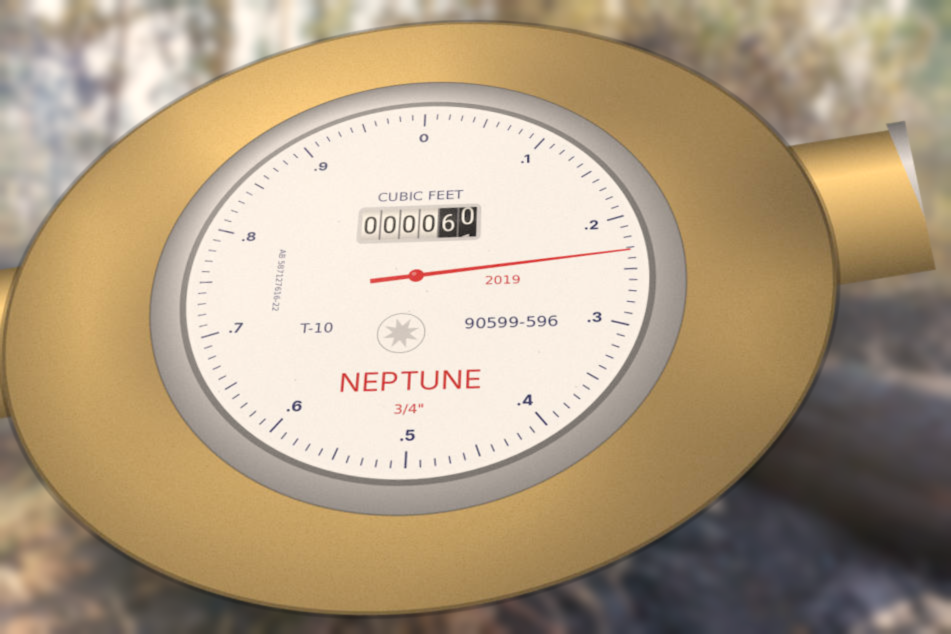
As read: ft³ 60.23
